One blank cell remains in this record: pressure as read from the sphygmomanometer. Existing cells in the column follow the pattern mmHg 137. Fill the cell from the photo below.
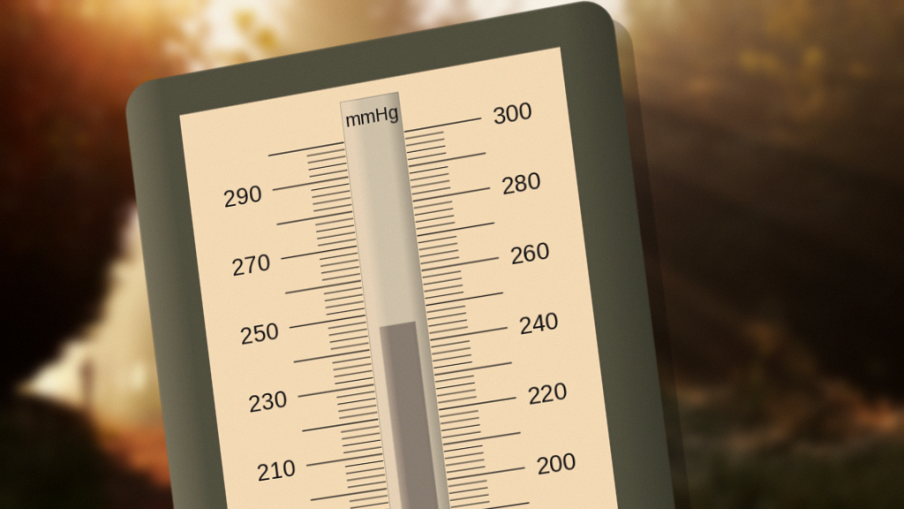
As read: mmHg 246
